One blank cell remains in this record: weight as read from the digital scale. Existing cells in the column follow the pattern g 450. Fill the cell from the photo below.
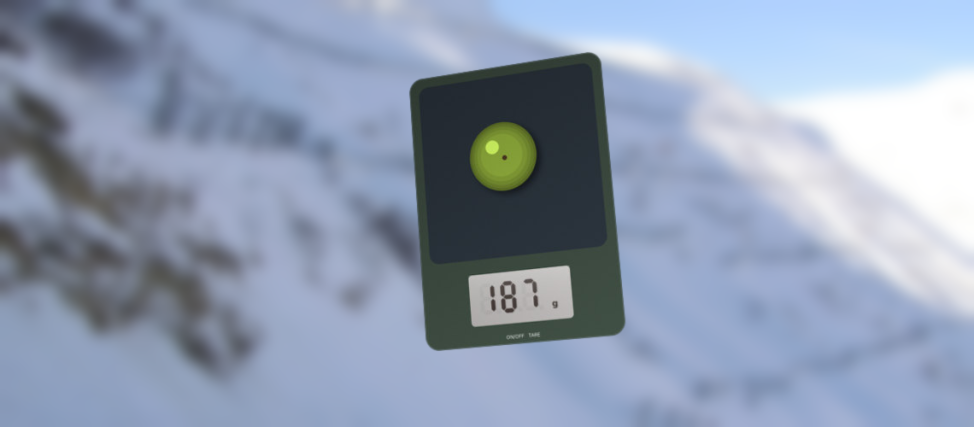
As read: g 187
